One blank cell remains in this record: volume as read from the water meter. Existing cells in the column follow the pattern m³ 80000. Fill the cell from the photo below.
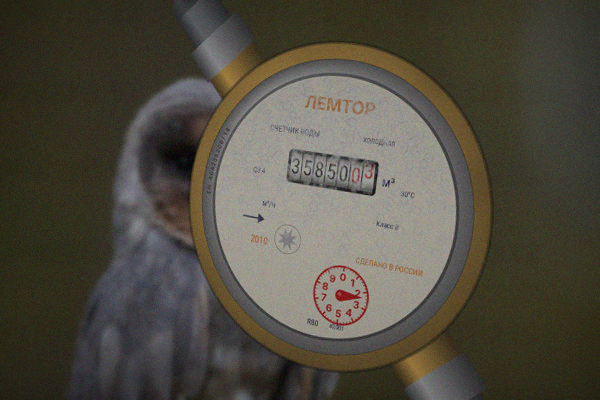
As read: m³ 35850.032
